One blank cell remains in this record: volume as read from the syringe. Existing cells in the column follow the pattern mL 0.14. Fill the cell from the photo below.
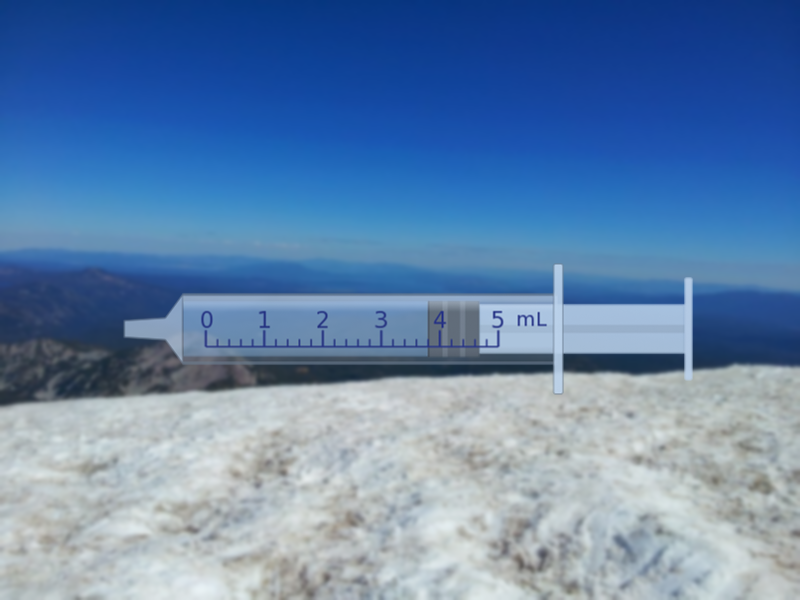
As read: mL 3.8
